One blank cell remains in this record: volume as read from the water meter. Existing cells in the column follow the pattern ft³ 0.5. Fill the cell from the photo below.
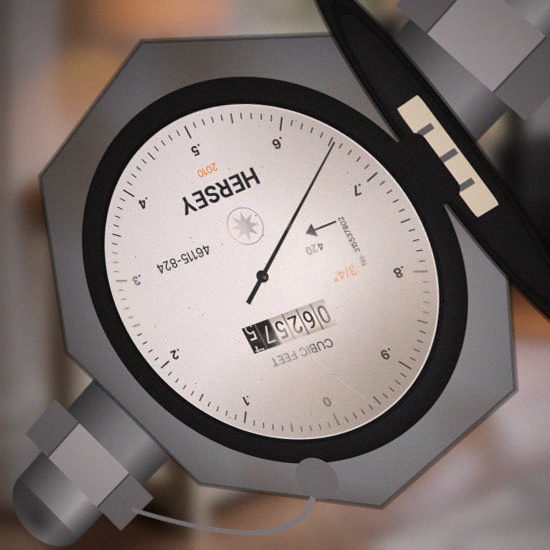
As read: ft³ 62574.65
